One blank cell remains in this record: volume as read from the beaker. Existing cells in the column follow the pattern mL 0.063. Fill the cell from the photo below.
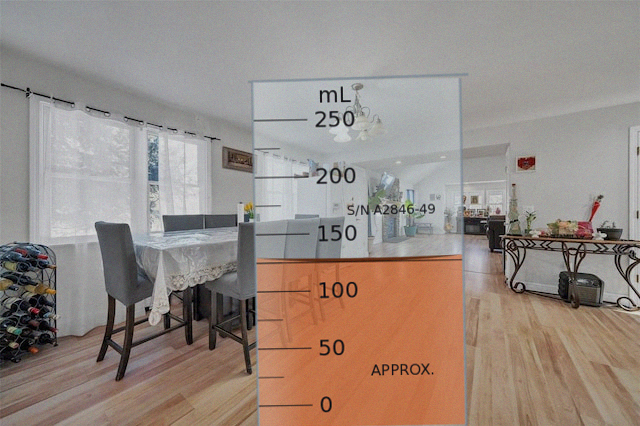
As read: mL 125
